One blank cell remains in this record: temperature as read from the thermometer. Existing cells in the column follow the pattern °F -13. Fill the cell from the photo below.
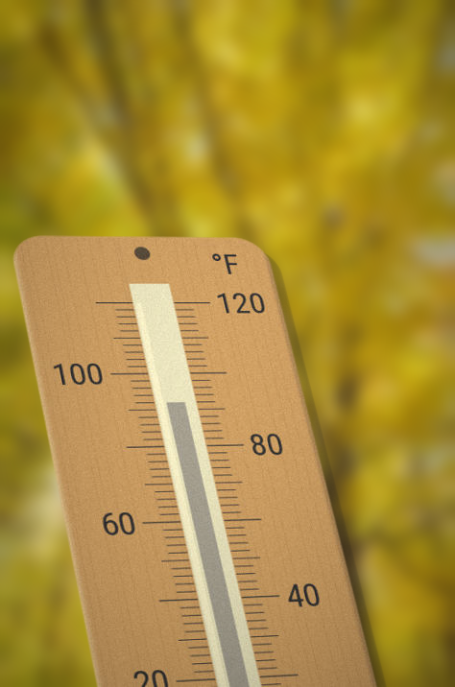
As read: °F 92
